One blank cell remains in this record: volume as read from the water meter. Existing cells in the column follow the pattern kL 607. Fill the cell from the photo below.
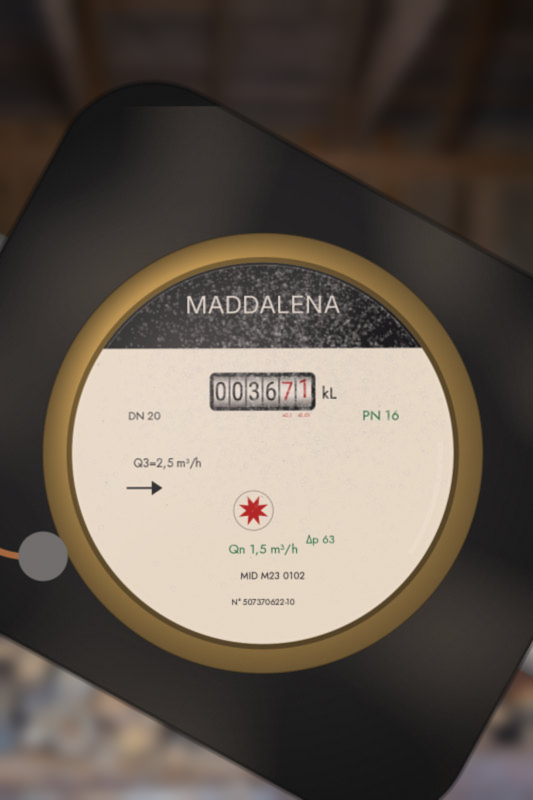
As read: kL 36.71
